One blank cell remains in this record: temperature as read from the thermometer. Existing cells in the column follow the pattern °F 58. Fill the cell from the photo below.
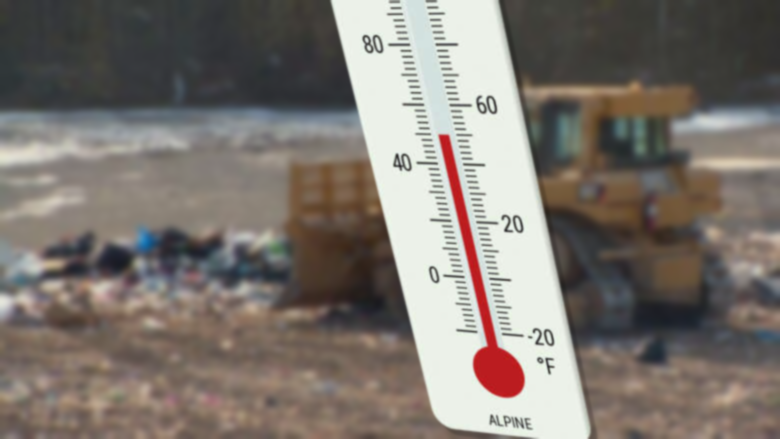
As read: °F 50
